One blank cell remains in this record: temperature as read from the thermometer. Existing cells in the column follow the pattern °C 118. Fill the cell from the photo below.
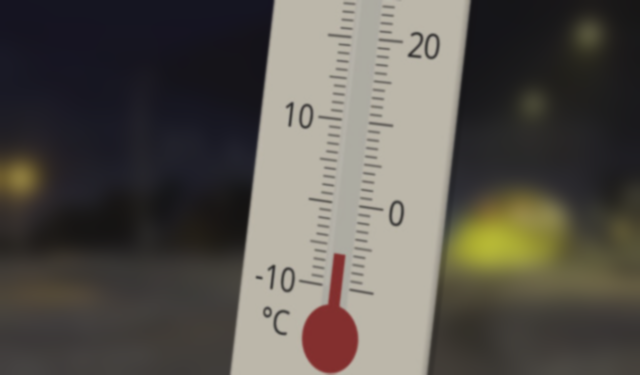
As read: °C -6
